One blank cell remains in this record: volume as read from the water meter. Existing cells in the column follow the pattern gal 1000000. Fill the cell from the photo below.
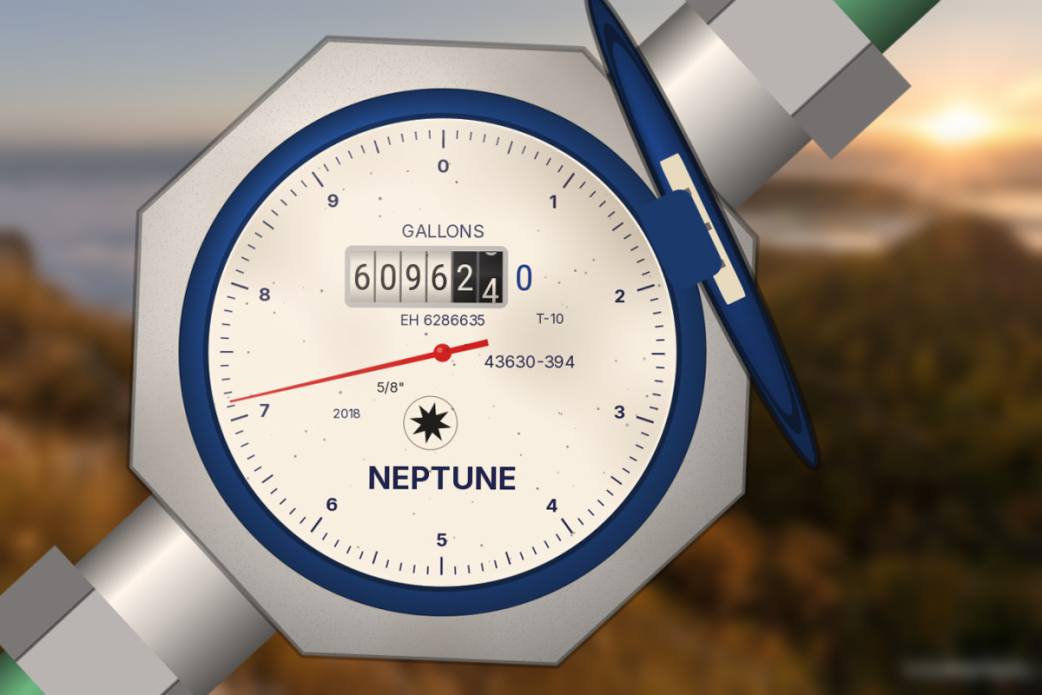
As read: gal 6096237.1
